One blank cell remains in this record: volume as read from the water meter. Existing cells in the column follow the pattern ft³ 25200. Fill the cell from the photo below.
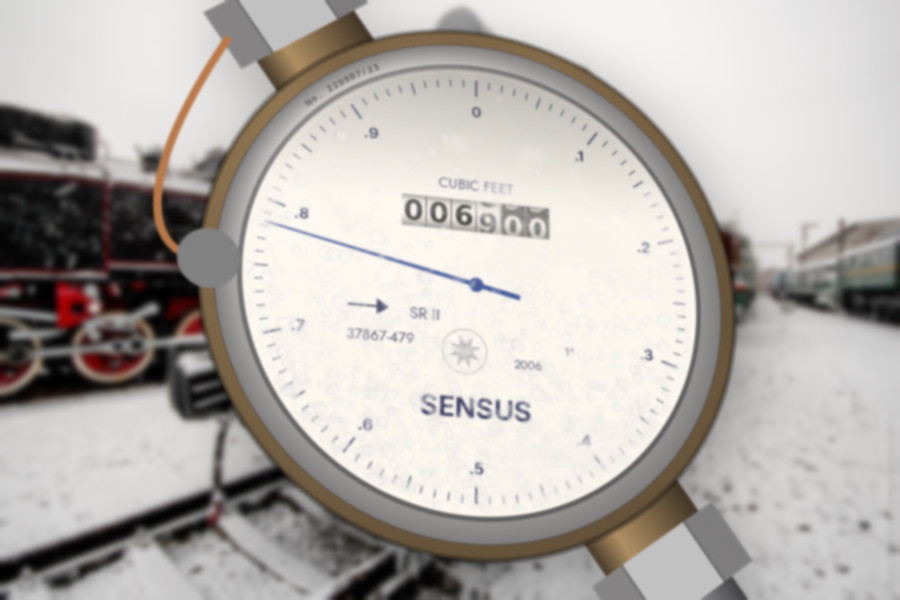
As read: ft³ 6899.78
